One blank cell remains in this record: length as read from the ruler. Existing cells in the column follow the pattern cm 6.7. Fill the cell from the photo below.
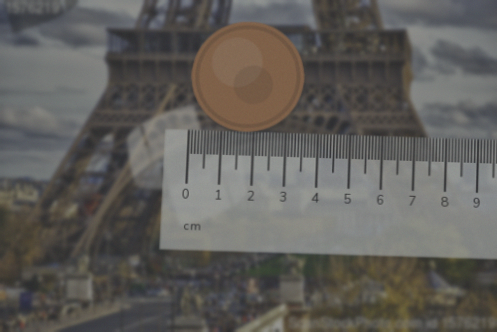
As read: cm 3.5
